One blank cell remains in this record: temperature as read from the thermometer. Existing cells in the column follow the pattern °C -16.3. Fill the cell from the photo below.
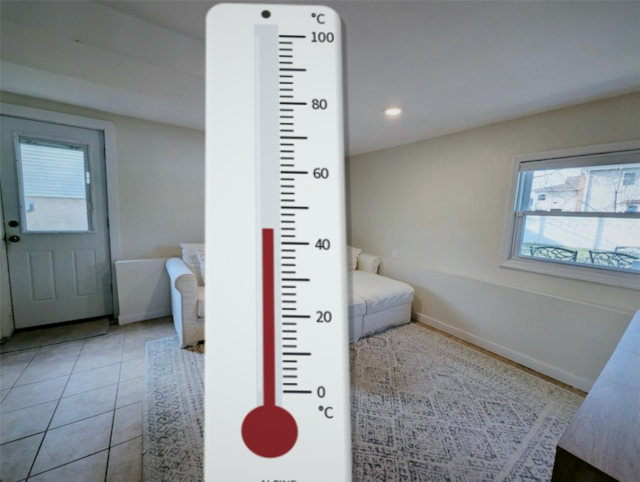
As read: °C 44
